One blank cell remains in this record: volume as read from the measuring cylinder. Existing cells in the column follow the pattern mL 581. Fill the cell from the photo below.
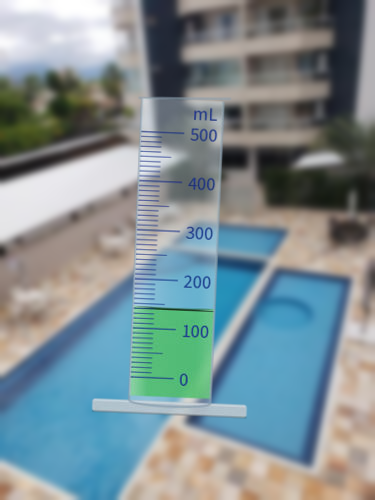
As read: mL 140
